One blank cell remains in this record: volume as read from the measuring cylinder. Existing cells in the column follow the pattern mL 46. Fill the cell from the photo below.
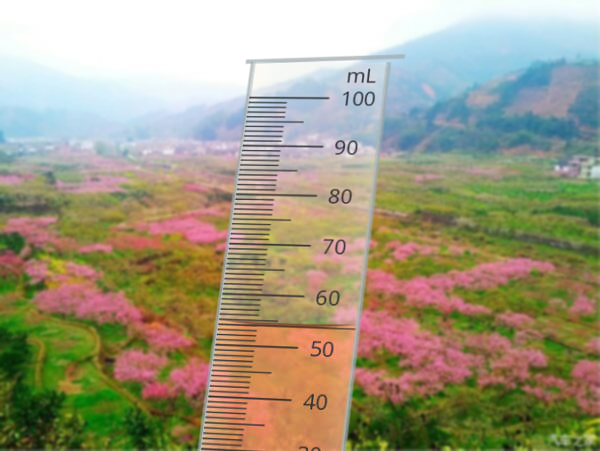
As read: mL 54
